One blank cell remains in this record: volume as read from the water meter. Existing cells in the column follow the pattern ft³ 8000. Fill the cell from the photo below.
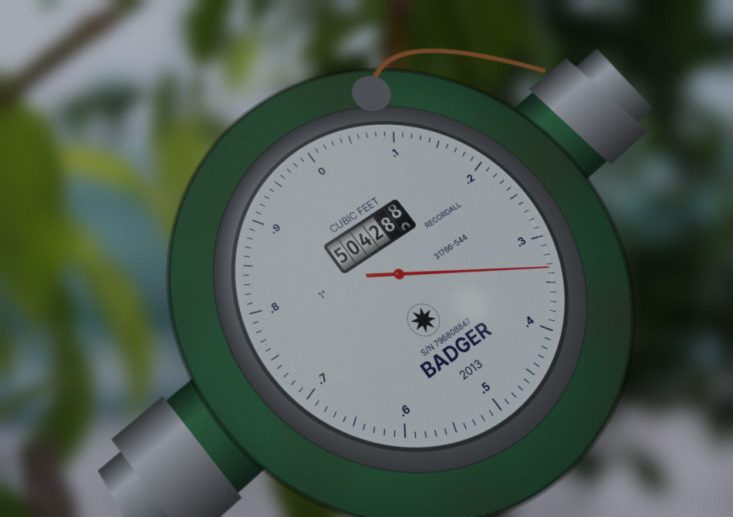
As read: ft³ 504288.33
